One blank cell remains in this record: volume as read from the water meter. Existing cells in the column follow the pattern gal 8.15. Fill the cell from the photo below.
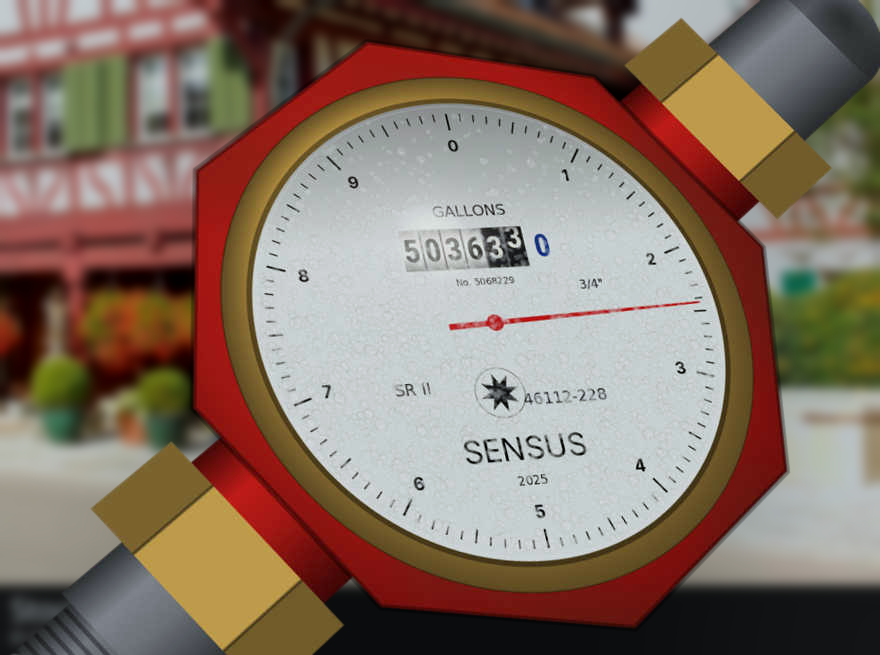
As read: gal 5036332.4
